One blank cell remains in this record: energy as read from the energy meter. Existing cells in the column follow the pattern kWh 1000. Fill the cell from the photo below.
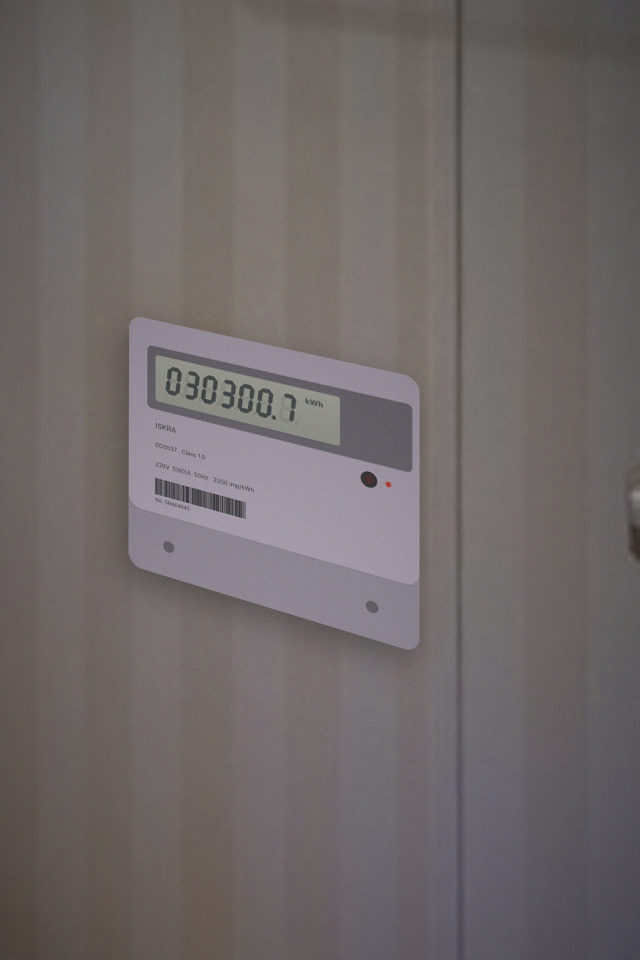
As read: kWh 30300.7
